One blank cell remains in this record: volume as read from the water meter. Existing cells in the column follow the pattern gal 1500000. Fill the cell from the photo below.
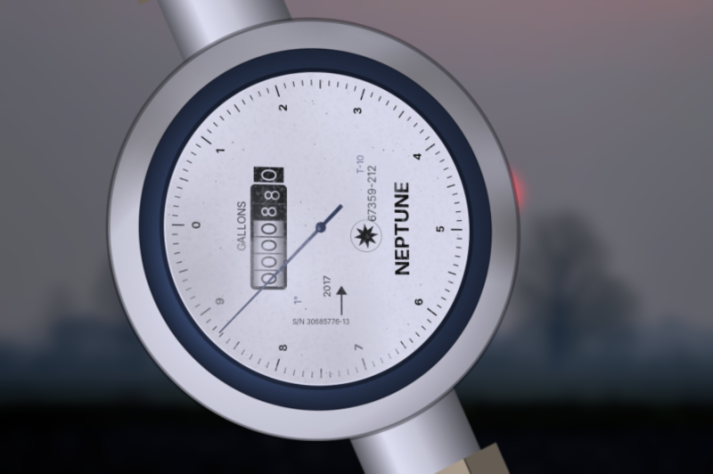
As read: gal 878.7
